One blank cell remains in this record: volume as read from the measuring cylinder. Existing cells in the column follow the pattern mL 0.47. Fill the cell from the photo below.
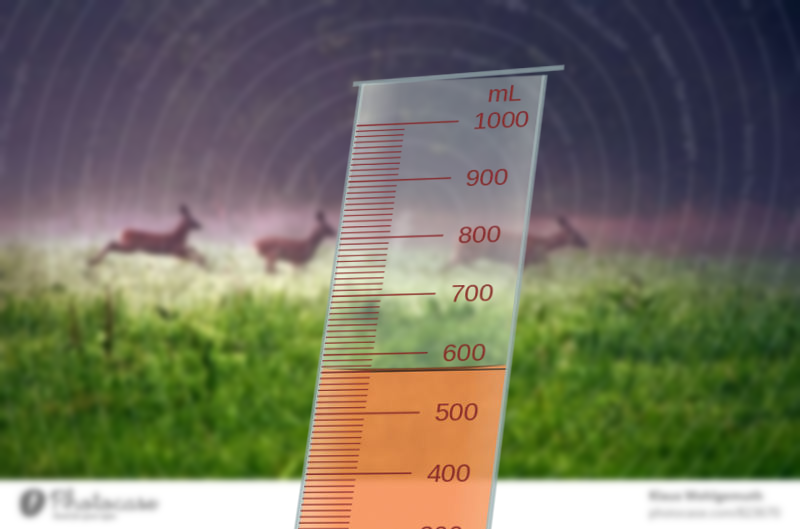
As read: mL 570
